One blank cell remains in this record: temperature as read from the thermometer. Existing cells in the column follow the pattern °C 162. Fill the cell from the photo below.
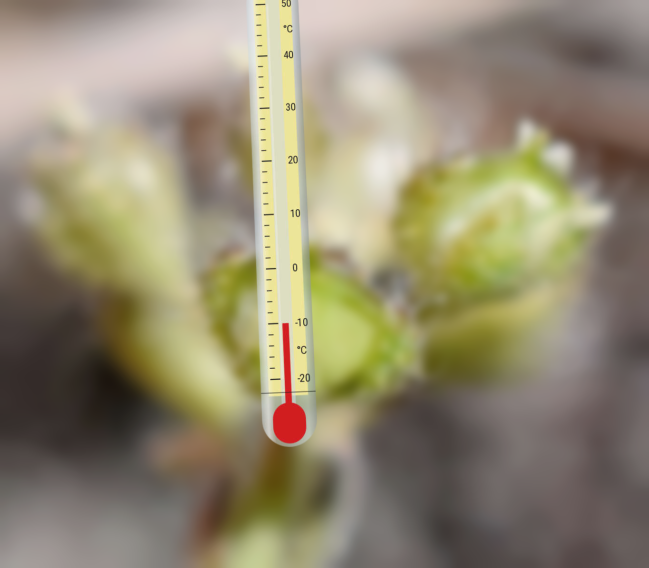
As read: °C -10
